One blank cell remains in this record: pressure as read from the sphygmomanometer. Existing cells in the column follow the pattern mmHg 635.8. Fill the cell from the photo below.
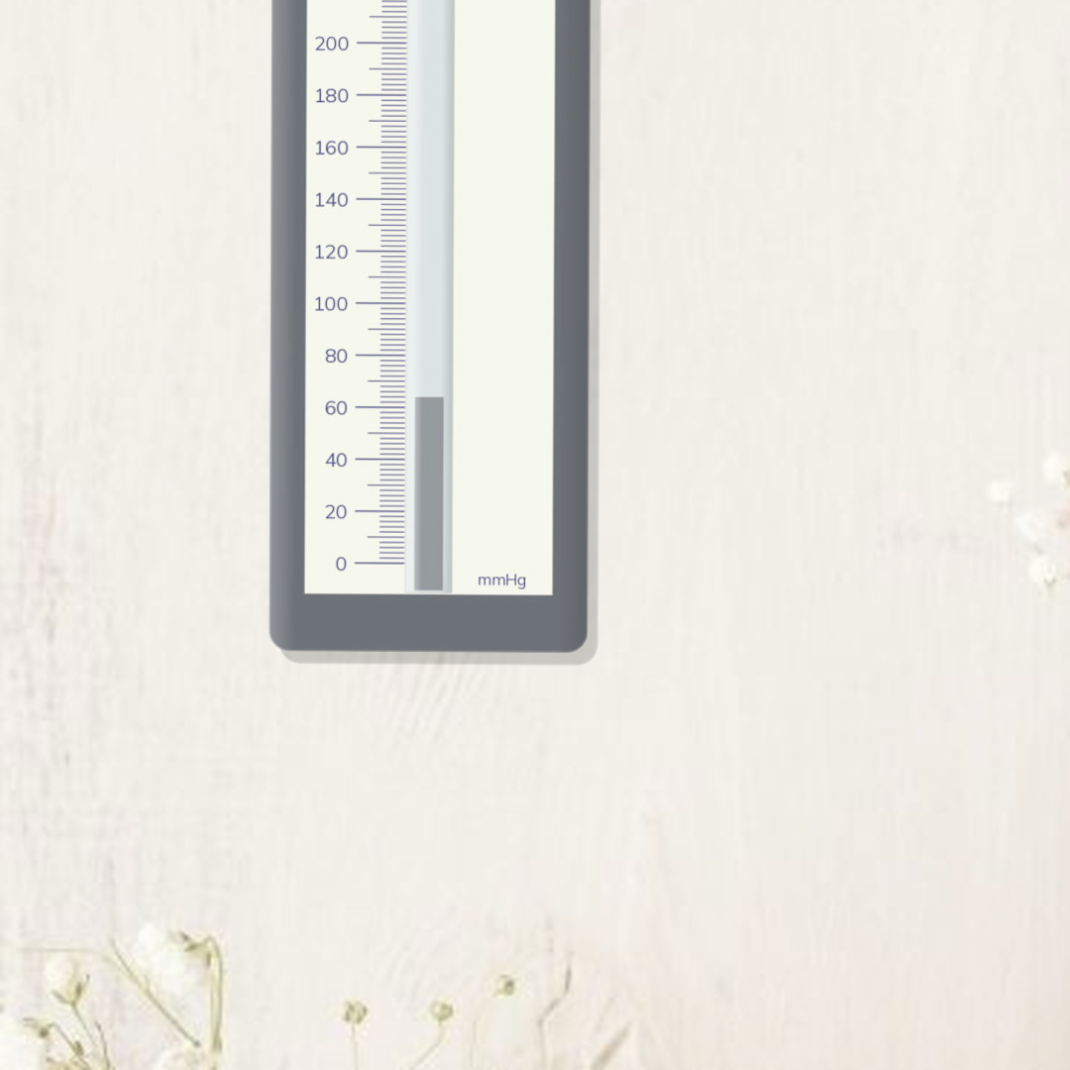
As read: mmHg 64
